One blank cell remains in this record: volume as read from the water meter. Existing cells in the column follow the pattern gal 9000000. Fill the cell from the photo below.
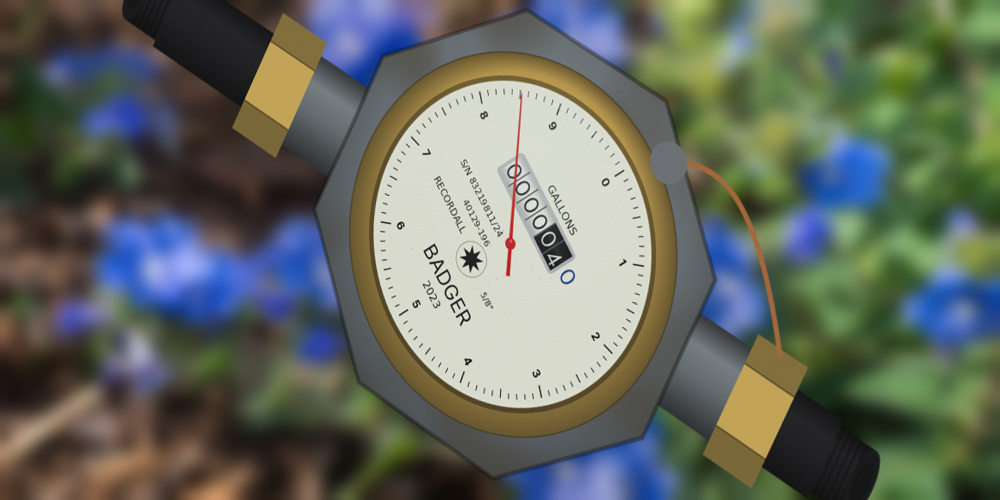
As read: gal 38.5
